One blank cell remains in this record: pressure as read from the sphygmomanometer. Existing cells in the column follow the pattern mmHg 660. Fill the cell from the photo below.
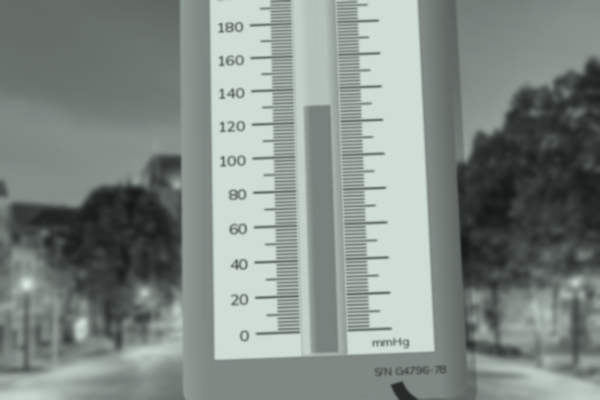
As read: mmHg 130
